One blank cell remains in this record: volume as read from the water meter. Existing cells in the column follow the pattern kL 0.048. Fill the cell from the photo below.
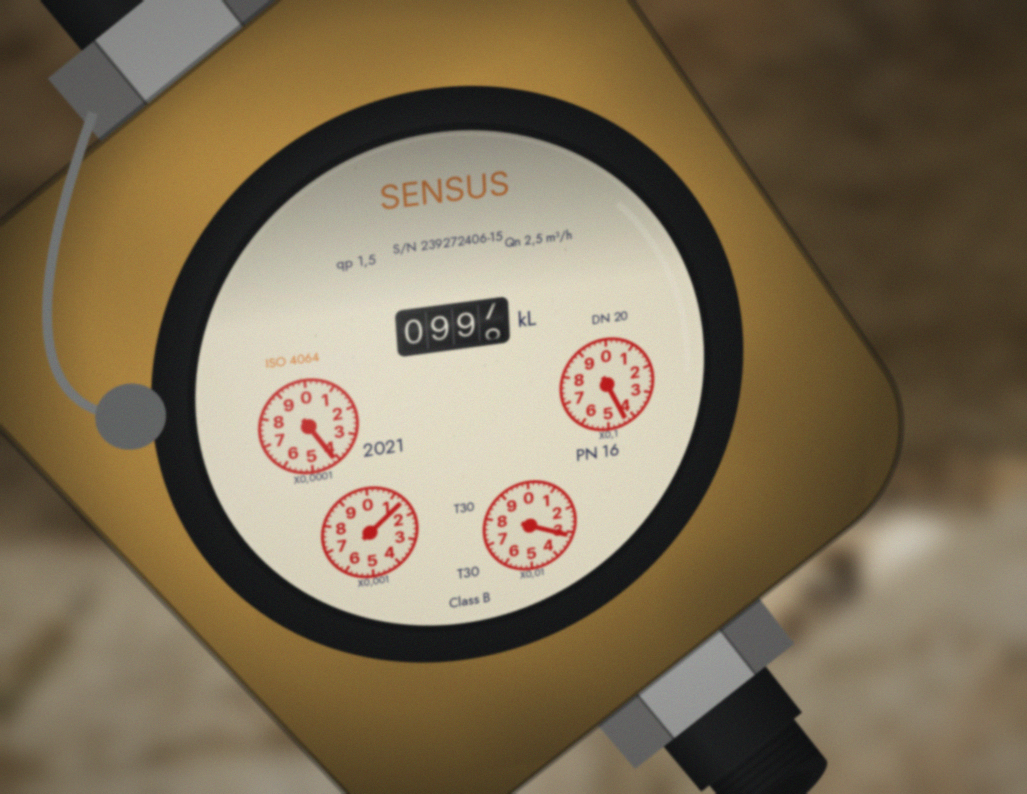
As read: kL 997.4314
